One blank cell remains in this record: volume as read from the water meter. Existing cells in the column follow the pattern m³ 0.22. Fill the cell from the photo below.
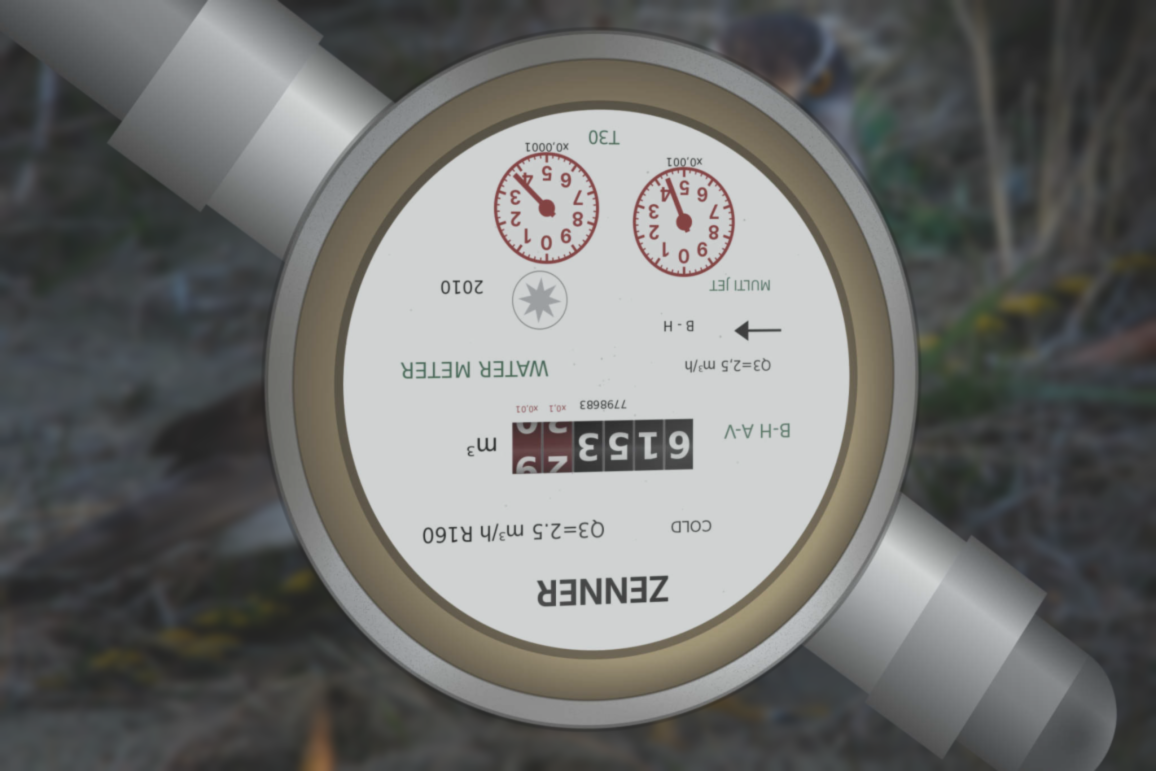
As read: m³ 6153.2943
